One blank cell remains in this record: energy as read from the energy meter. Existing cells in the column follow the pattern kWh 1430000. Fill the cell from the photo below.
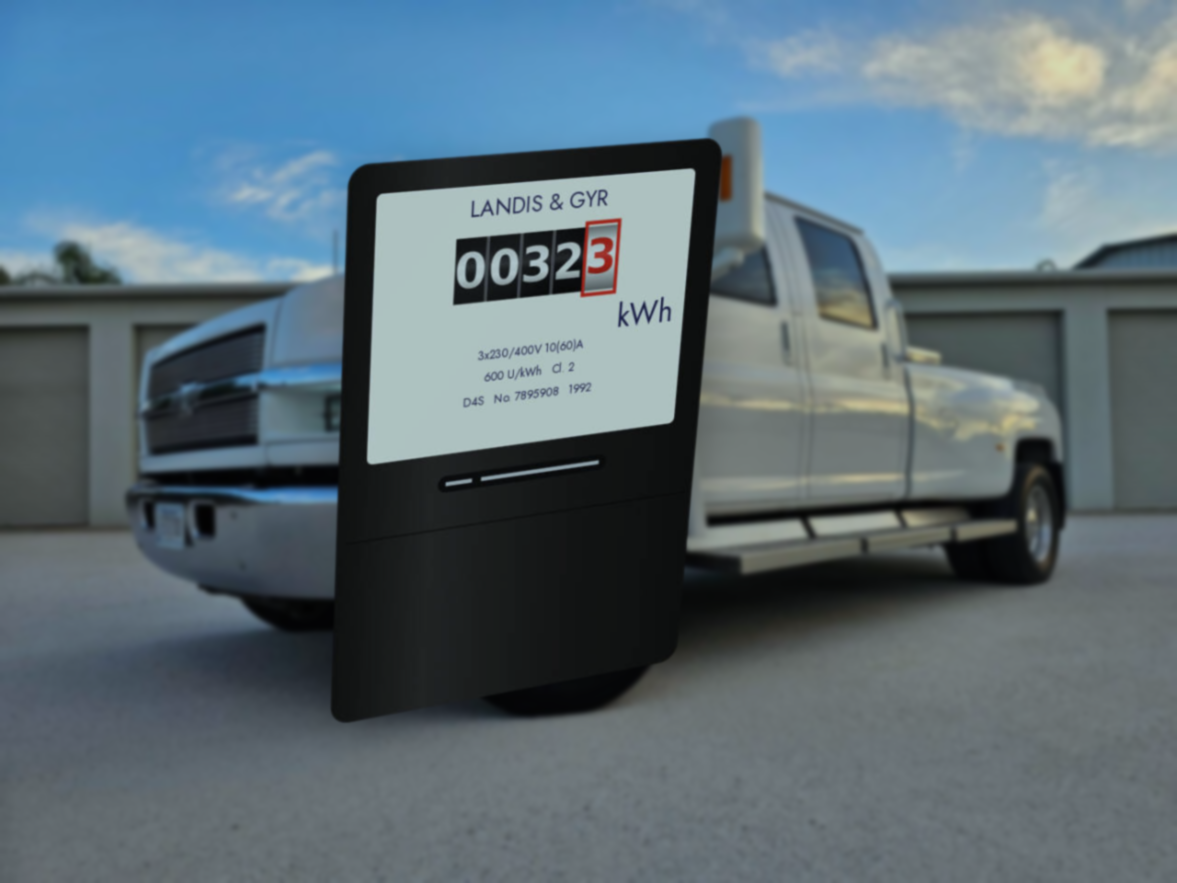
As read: kWh 32.3
